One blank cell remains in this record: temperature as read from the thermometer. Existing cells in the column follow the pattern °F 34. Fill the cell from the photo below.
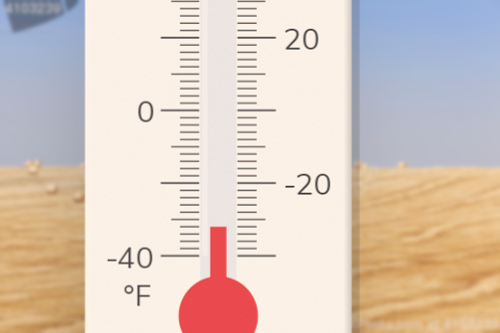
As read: °F -32
